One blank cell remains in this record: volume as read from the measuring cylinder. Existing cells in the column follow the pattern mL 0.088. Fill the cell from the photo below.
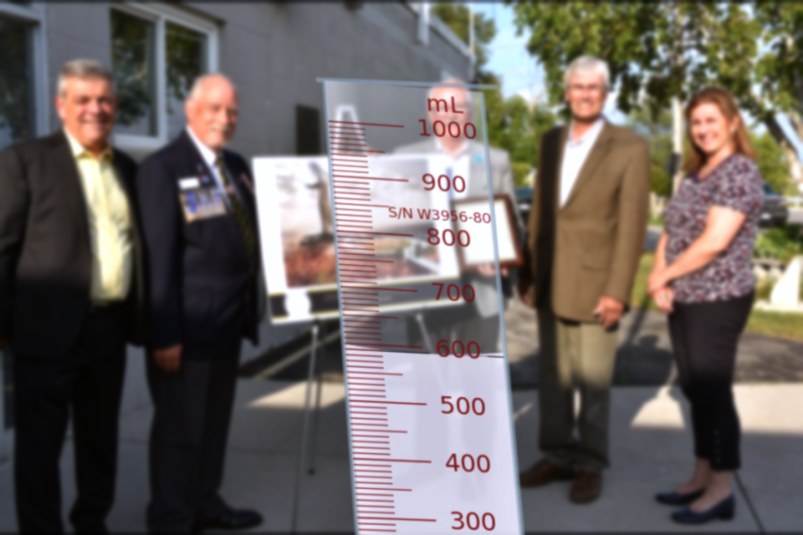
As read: mL 590
